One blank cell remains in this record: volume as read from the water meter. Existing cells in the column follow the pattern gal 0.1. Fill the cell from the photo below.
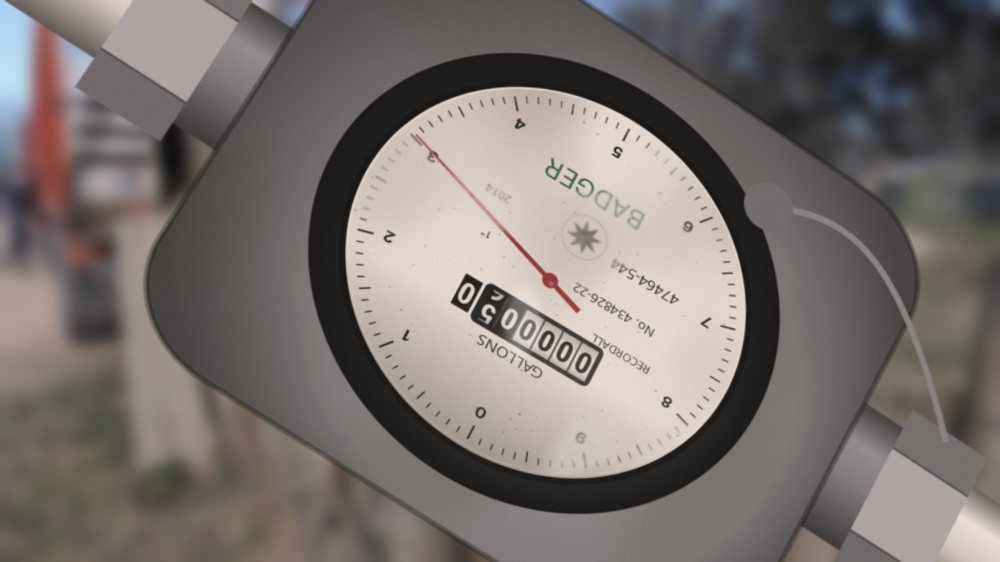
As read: gal 53.0
